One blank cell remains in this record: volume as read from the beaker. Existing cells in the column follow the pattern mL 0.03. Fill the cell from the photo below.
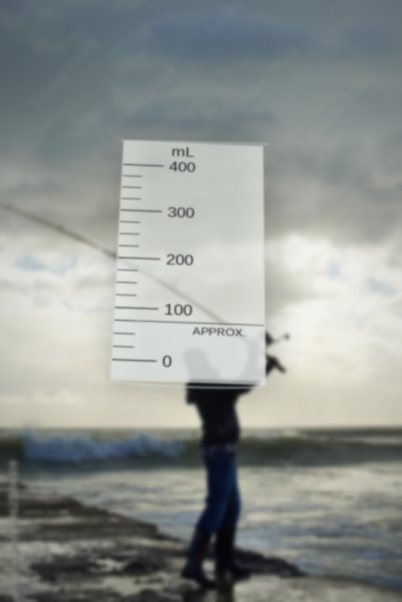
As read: mL 75
